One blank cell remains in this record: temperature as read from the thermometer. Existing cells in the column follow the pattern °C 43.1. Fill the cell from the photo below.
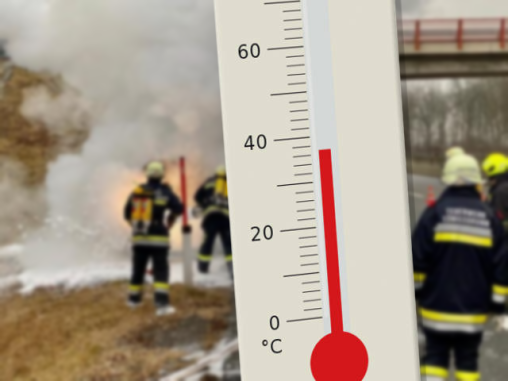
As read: °C 37
